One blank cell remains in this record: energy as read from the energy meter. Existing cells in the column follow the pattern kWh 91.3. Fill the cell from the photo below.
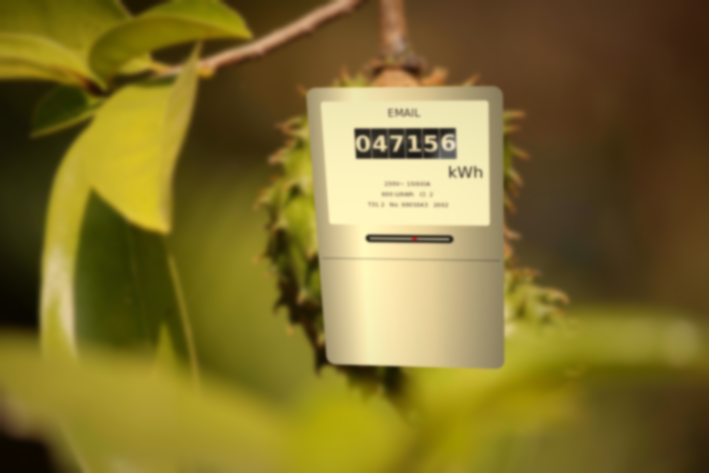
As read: kWh 47156
